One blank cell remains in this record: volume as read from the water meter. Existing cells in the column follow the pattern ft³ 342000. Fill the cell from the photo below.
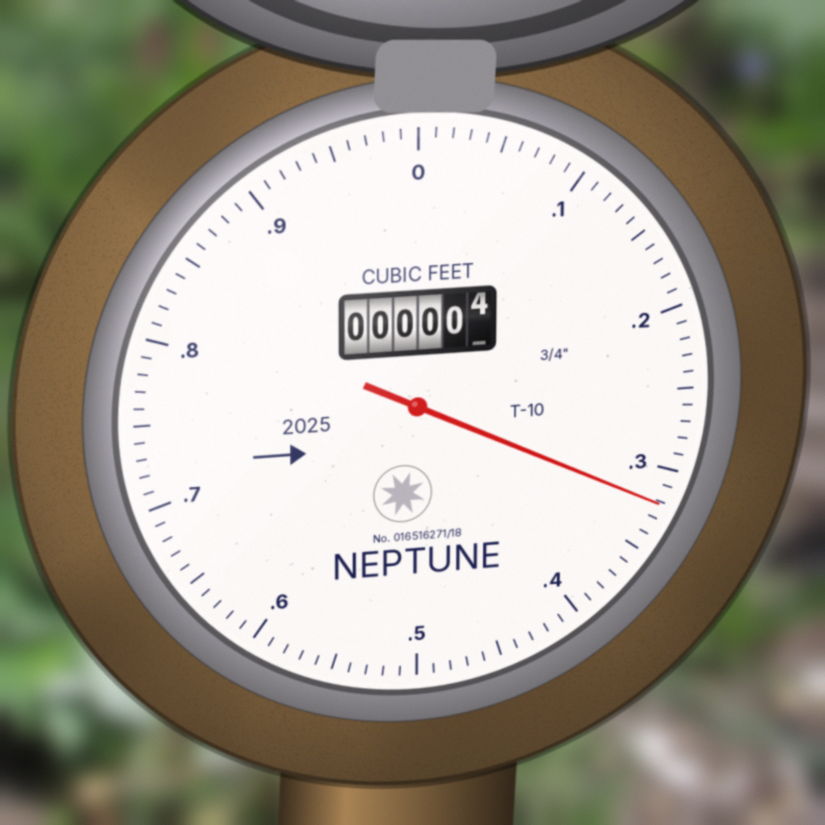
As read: ft³ 4.32
